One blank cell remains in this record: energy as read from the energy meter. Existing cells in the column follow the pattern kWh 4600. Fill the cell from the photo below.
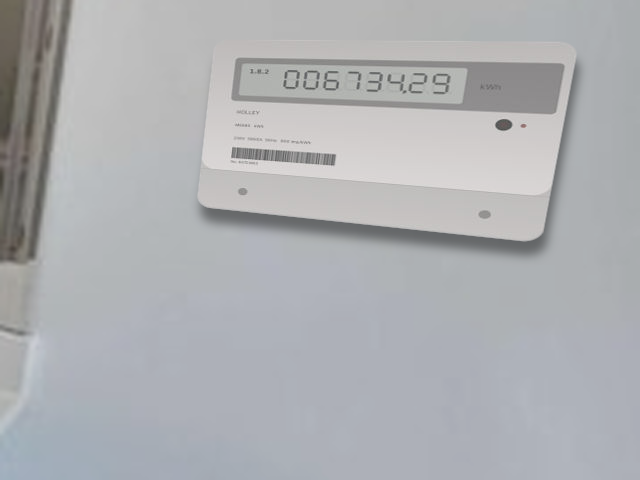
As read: kWh 6734.29
